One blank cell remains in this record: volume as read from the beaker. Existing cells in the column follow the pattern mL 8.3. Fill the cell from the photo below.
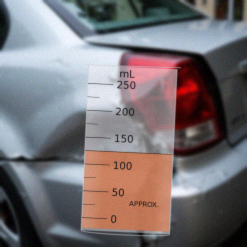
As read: mL 125
